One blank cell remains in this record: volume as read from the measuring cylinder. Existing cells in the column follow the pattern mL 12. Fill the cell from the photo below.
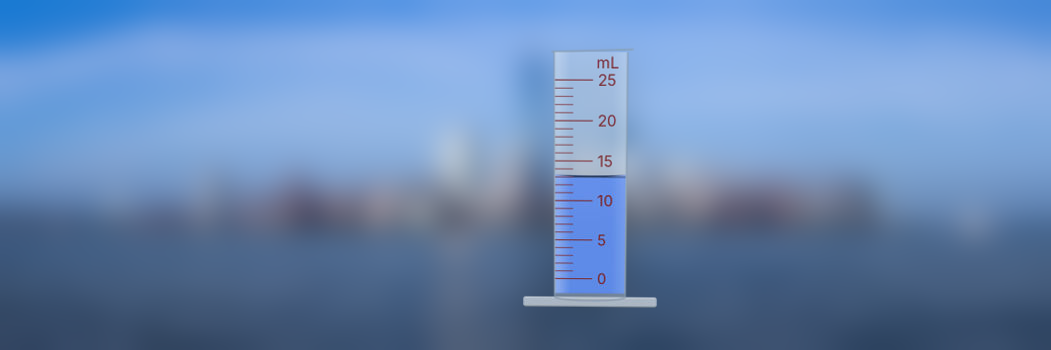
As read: mL 13
